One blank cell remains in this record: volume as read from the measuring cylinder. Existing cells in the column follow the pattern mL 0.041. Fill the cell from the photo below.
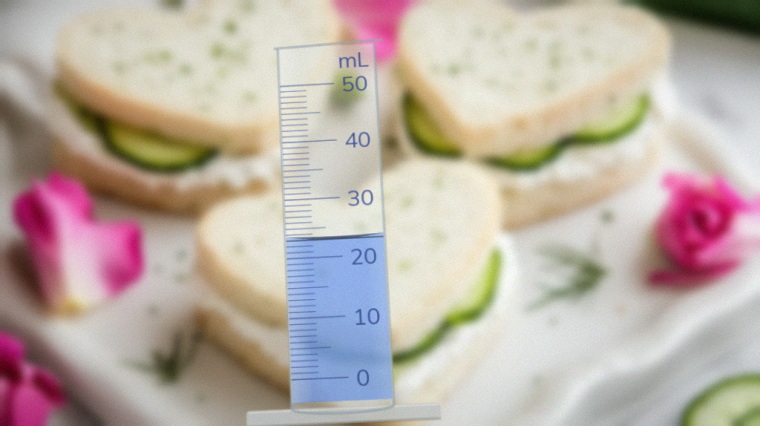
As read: mL 23
